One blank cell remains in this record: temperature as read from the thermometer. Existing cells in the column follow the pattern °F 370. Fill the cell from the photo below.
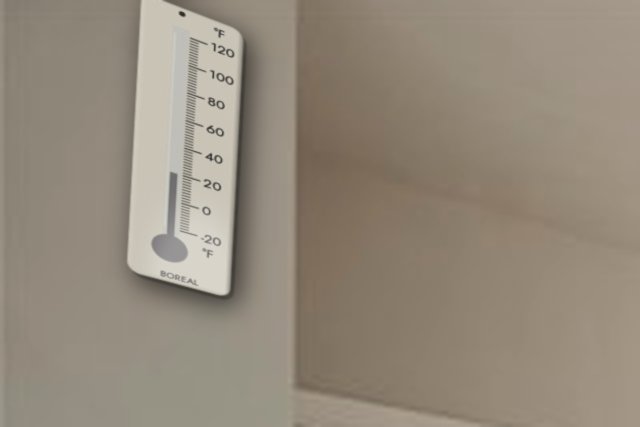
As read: °F 20
